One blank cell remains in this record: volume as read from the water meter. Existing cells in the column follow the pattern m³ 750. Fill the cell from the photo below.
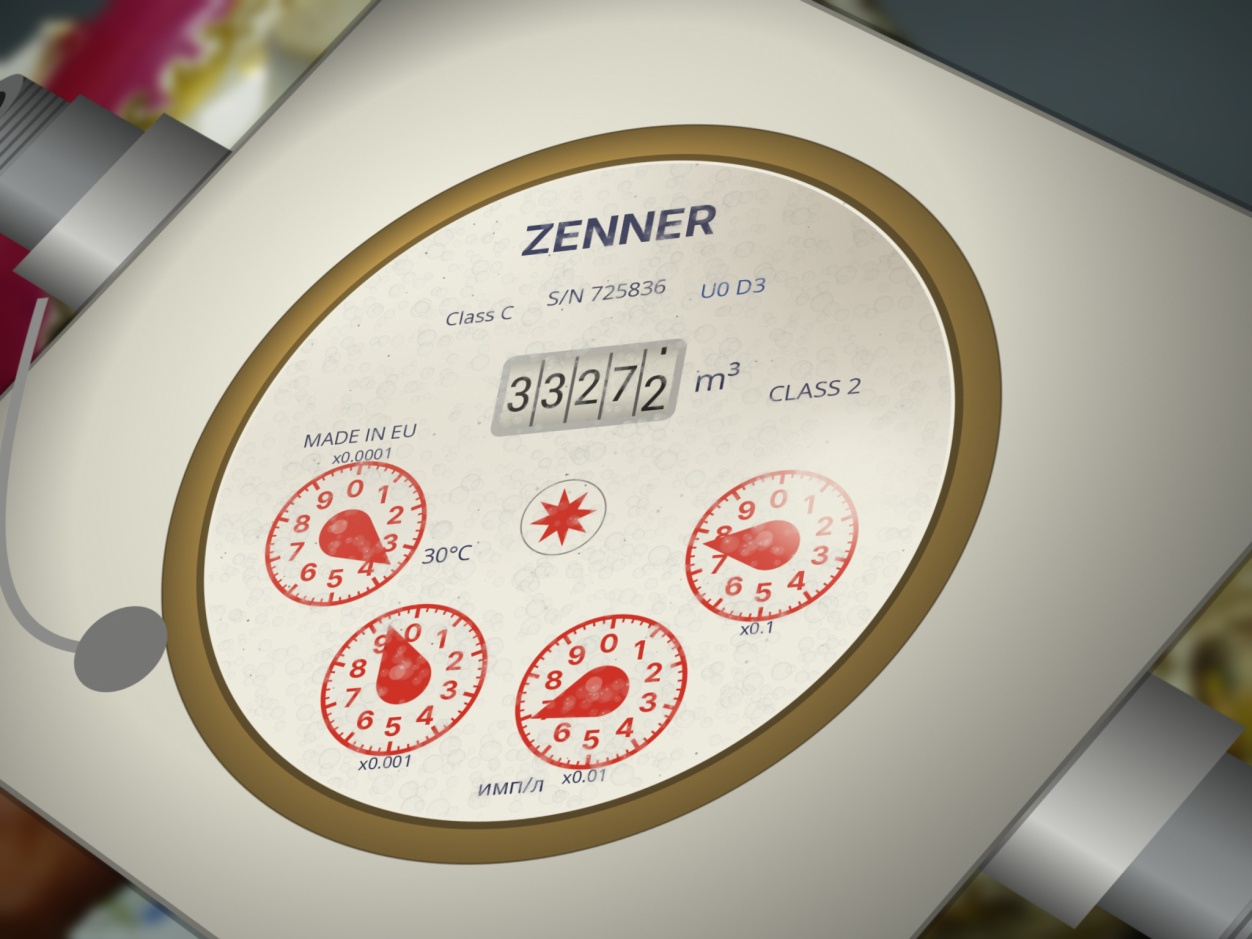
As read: m³ 33271.7693
